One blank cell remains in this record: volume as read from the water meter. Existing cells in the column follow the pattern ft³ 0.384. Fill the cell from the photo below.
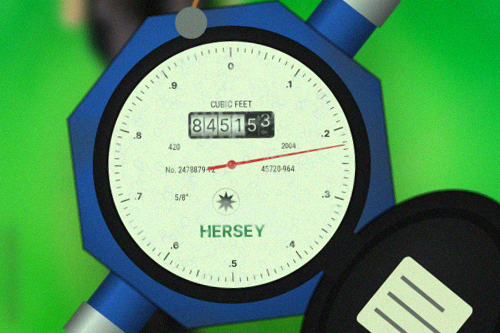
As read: ft³ 845153.22
